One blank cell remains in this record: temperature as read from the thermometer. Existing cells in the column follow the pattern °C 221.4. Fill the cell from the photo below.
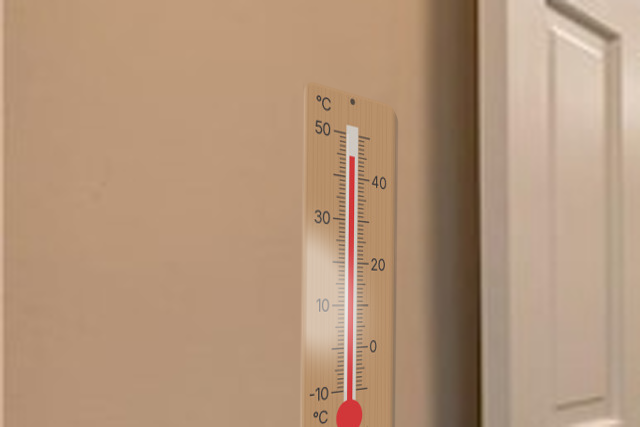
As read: °C 45
